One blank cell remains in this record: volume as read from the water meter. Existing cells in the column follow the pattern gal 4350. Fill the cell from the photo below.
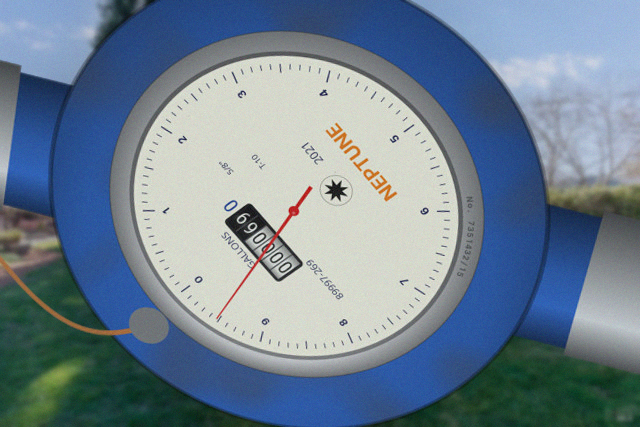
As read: gal 689.5
